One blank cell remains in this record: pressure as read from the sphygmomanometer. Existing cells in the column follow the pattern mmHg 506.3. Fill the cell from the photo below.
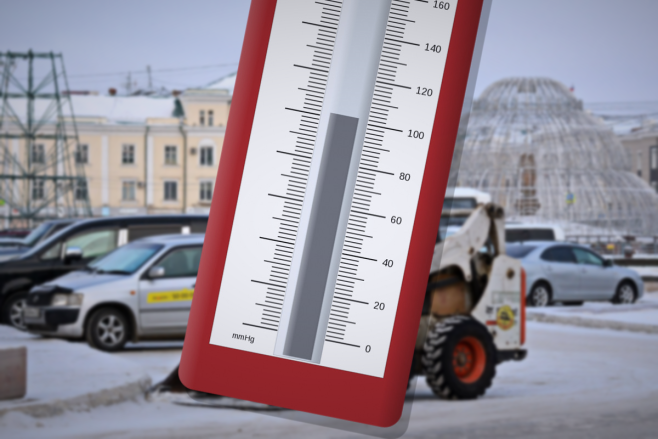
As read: mmHg 102
